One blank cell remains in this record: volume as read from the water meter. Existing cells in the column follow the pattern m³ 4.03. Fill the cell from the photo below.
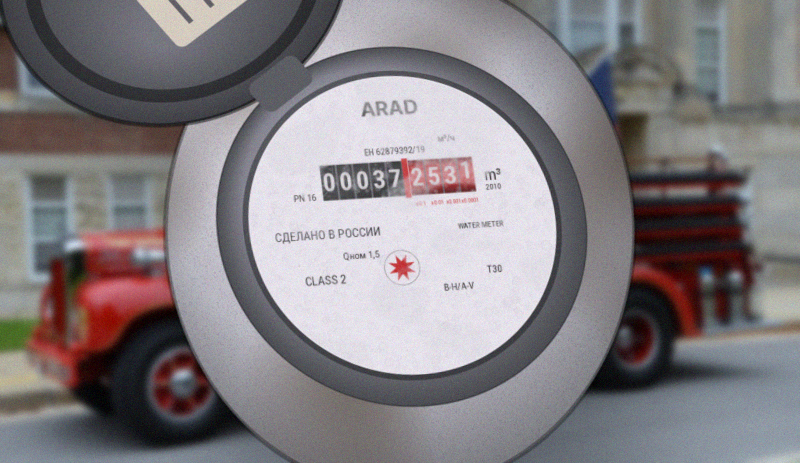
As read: m³ 37.2531
